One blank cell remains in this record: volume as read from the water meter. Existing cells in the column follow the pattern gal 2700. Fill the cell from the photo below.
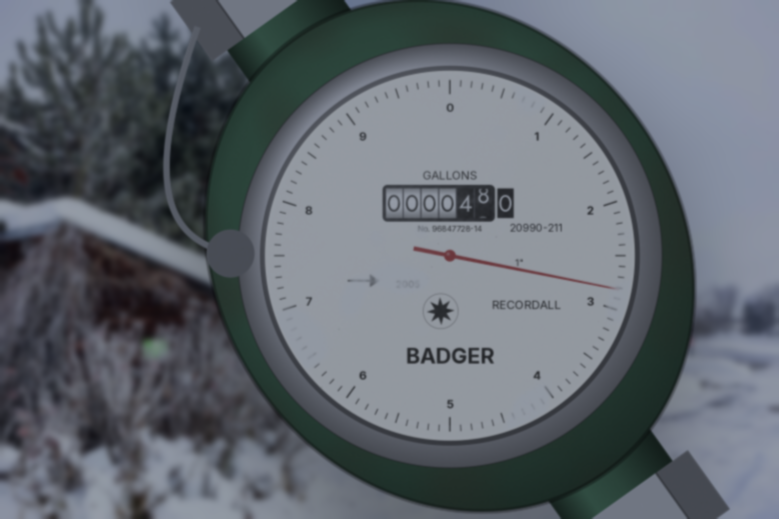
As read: gal 482.8
